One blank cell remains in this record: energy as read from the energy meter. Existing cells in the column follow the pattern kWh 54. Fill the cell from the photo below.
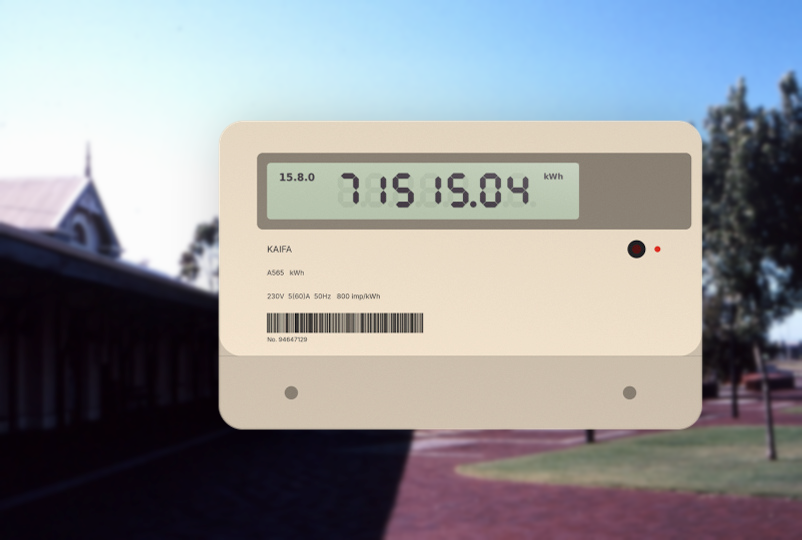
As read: kWh 71515.04
